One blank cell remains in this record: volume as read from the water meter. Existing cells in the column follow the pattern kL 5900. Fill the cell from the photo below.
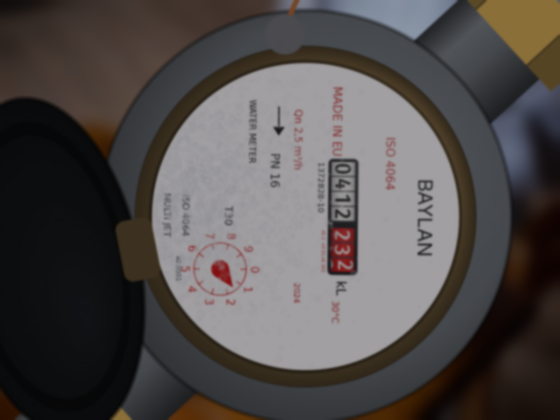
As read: kL 412.2321
